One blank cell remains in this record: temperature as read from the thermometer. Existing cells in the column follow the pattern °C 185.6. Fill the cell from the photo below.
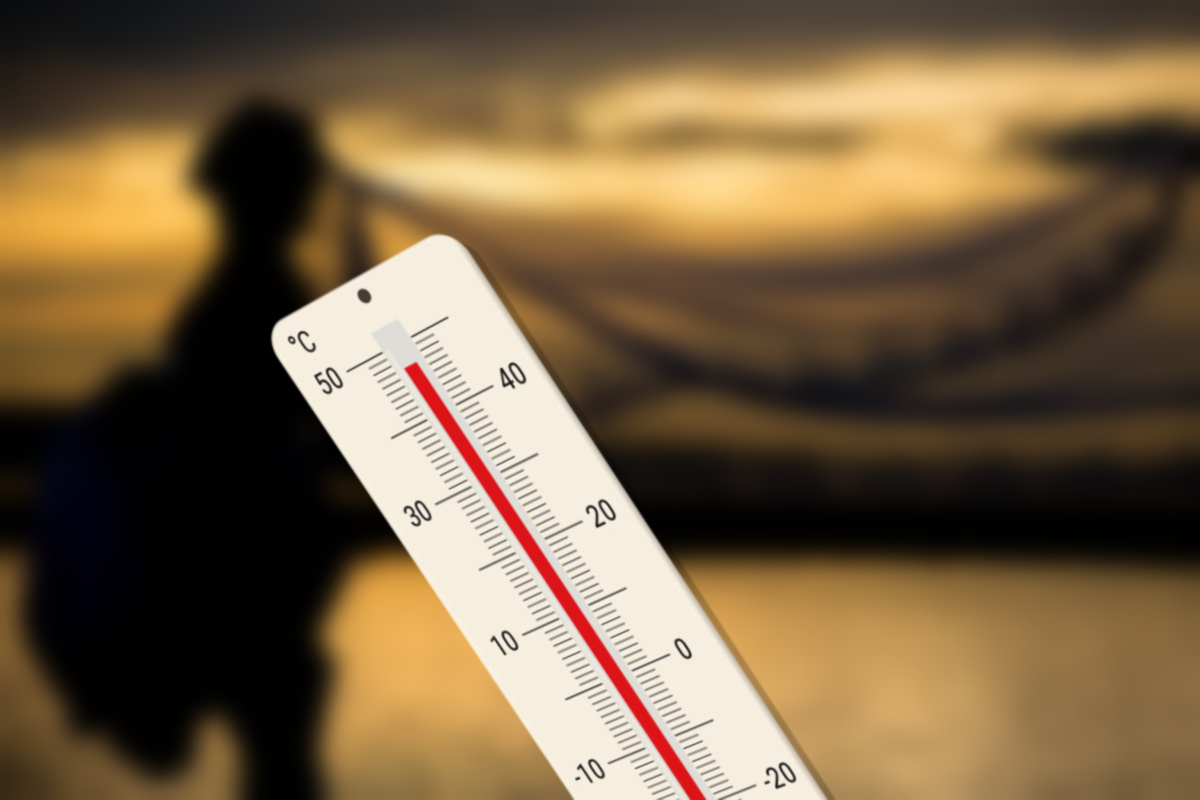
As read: °C 47
